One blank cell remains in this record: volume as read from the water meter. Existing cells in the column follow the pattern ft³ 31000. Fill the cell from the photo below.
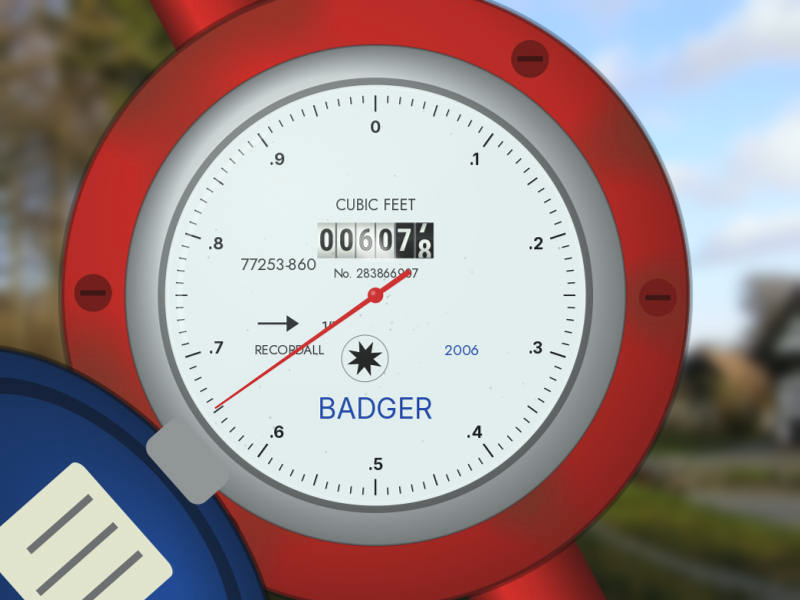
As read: ft³ 6077.65
